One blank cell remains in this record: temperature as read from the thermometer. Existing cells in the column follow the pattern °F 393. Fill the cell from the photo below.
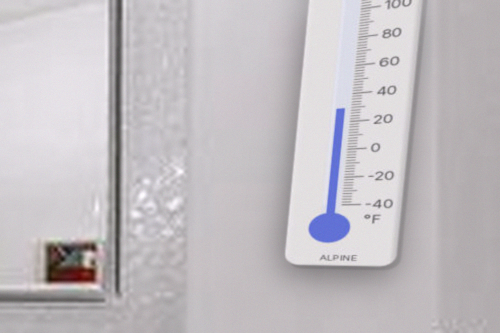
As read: °F 30
